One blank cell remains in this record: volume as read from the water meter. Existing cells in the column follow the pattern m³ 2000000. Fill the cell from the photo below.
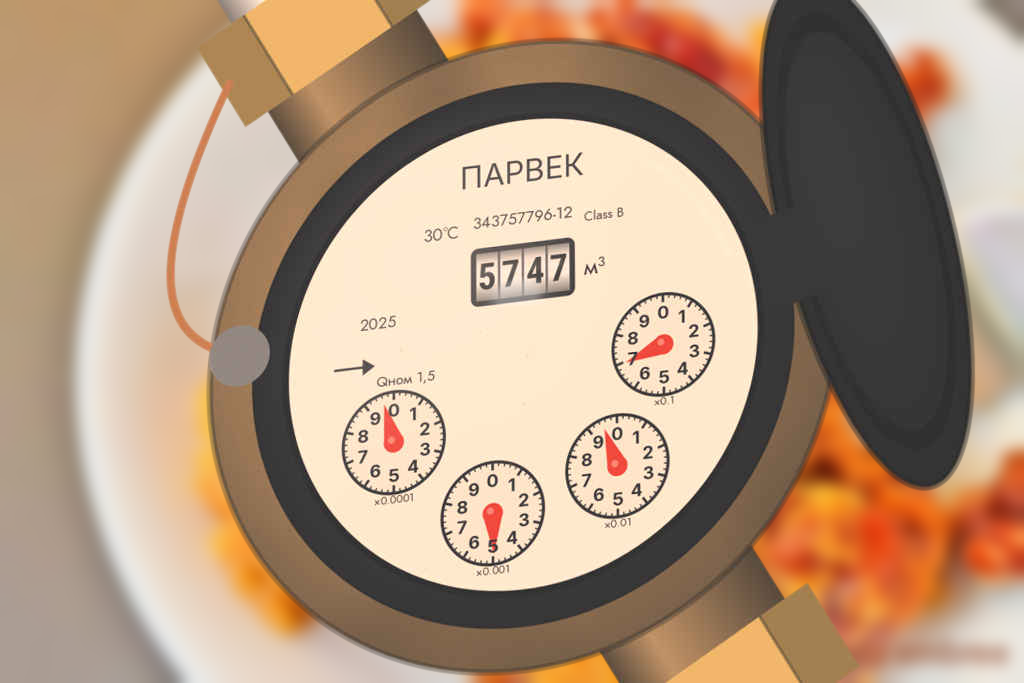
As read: m³ 5747.6949
